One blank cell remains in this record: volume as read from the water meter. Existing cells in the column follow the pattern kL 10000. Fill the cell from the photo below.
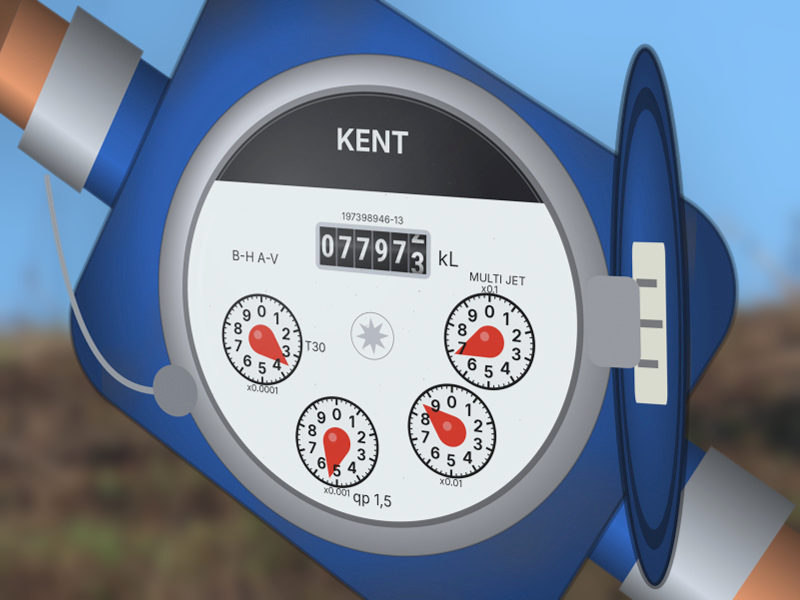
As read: kL 77972.6853
